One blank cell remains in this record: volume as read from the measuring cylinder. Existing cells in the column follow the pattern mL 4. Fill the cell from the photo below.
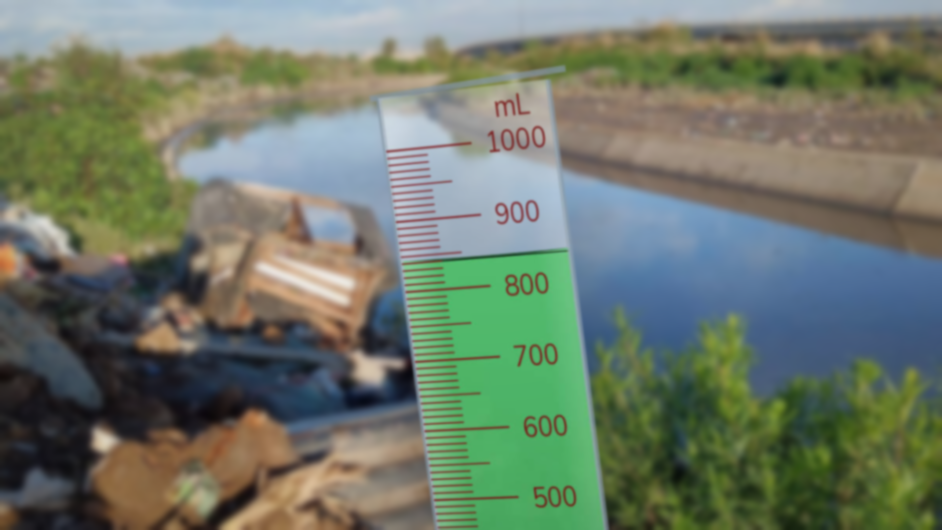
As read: mL 840
